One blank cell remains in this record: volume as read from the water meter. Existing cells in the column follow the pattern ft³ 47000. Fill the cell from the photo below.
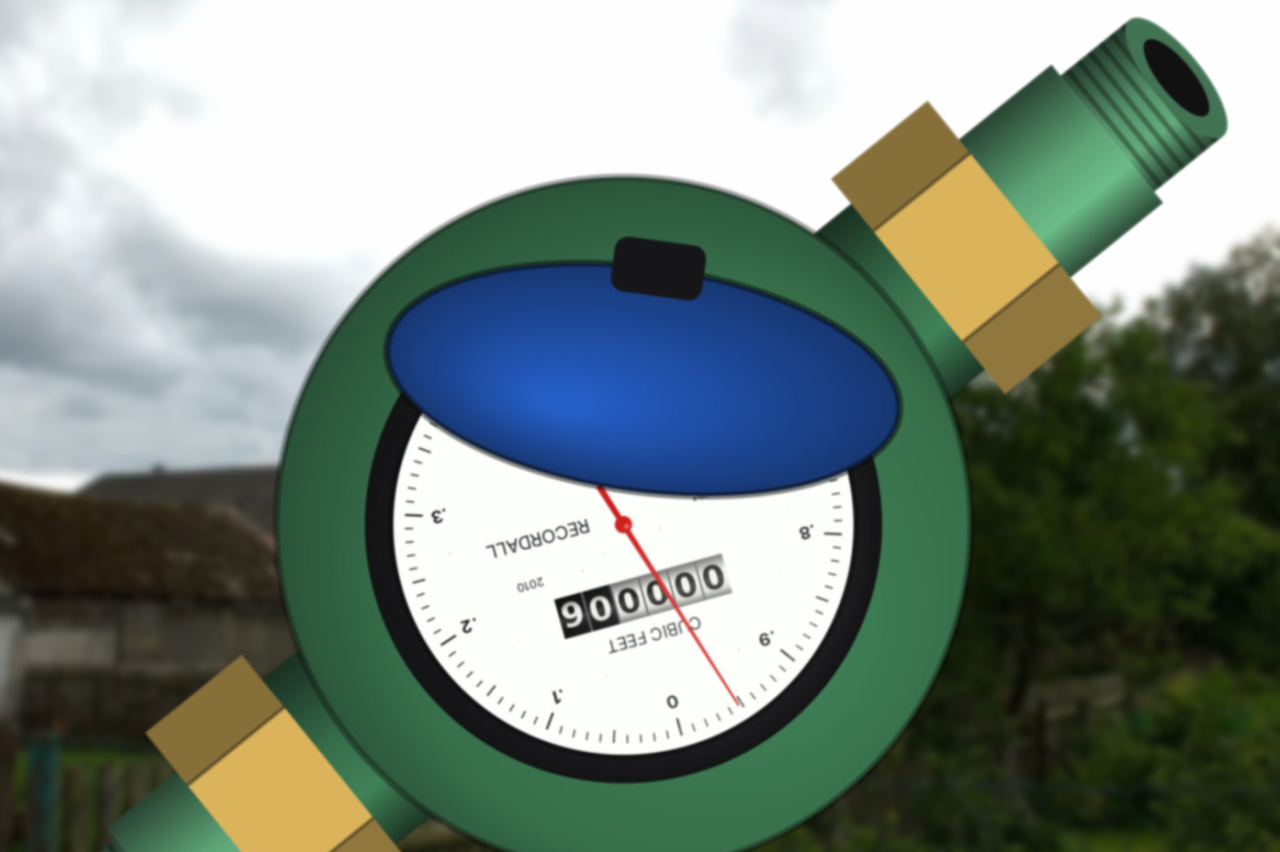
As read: ft³ 5.95
